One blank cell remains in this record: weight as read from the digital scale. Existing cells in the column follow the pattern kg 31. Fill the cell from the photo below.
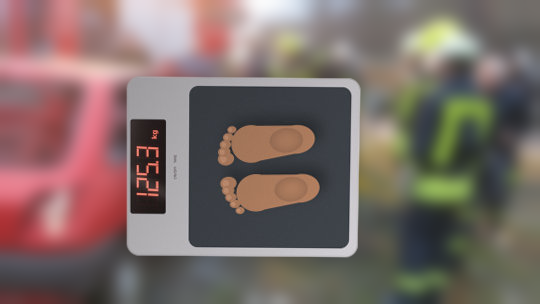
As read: kg 125.3
